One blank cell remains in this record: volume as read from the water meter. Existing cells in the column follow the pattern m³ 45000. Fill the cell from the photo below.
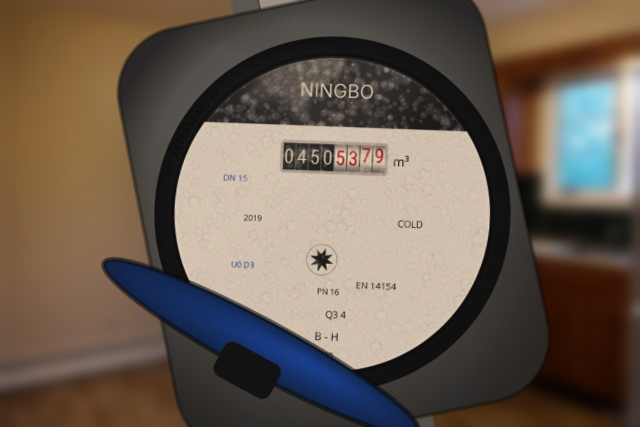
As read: m³ 450.5379
